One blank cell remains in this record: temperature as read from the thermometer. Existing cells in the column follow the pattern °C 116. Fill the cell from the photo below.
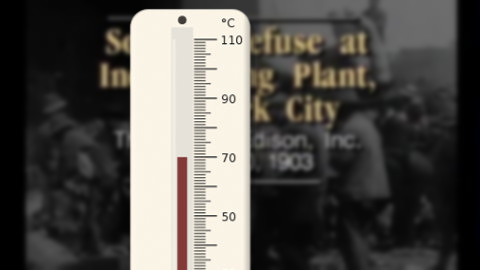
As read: °C 70
